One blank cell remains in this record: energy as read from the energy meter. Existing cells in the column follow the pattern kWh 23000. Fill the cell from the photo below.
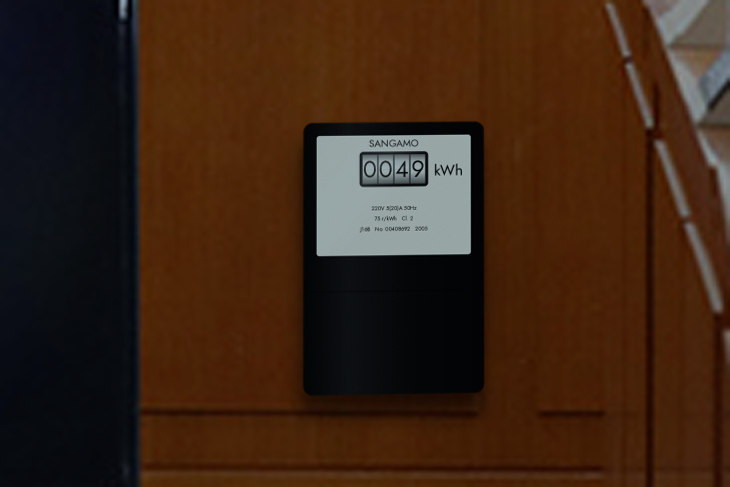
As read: kWh 49
